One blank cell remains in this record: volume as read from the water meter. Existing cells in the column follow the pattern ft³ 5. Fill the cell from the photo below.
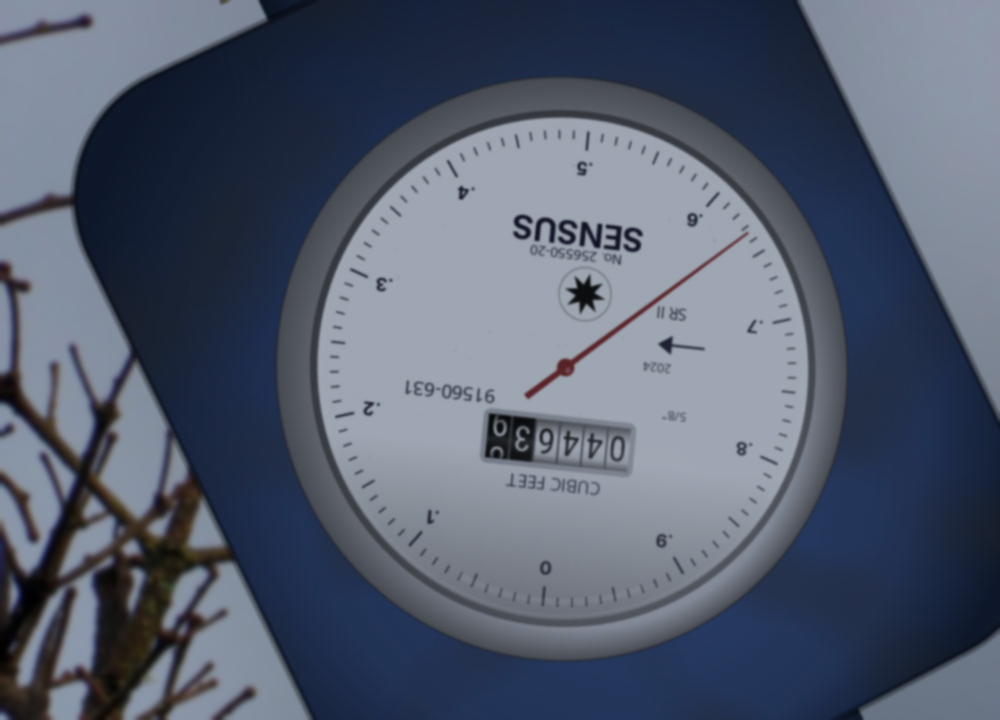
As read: ft³ 44638.63
